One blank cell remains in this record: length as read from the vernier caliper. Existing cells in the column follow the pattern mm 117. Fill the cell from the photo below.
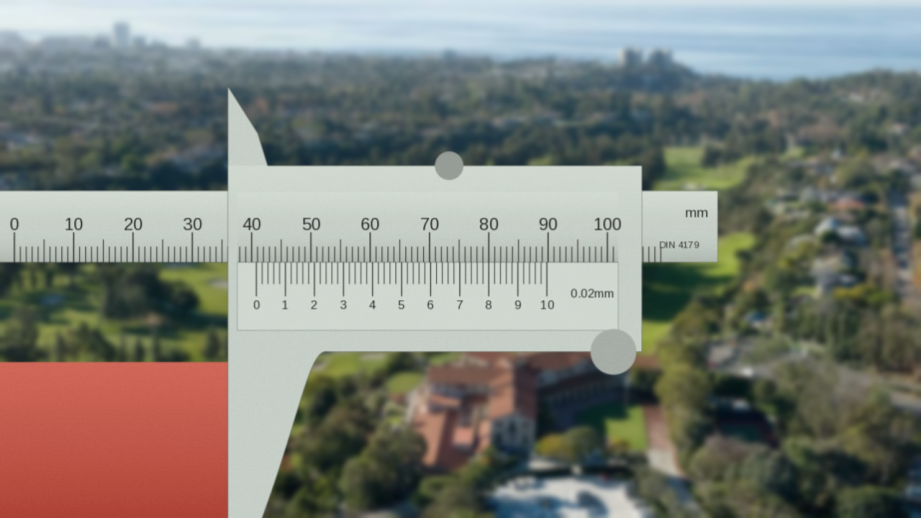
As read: mm 40.8
